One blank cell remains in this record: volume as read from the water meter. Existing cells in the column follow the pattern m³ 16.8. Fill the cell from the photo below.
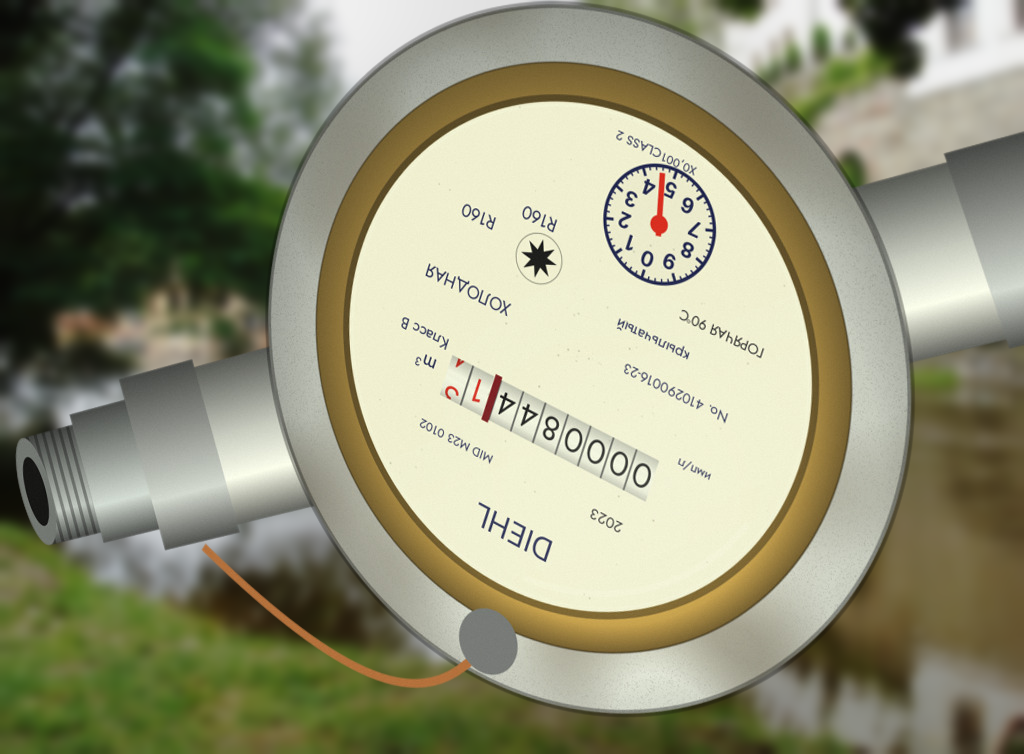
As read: m³ 844.134
